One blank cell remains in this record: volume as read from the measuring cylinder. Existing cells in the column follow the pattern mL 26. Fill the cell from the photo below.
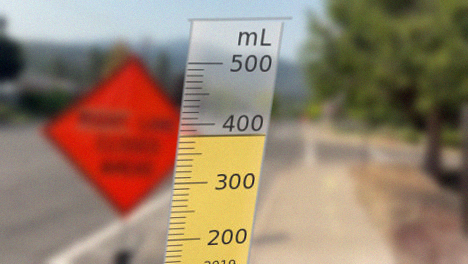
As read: mL 380
